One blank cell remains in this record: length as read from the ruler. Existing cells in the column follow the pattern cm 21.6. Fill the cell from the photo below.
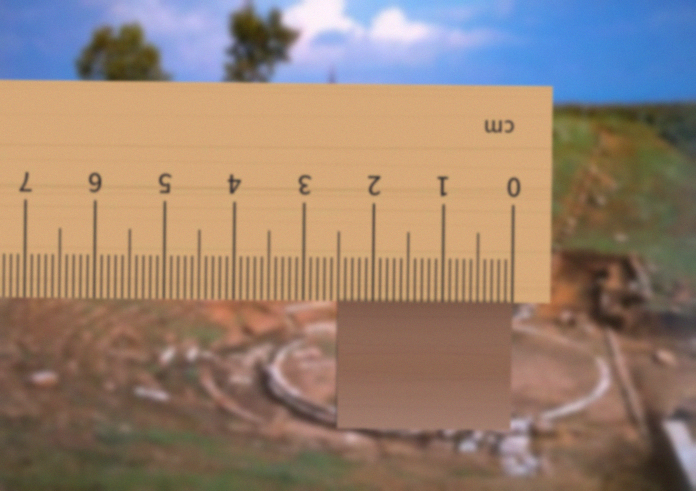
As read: cm 2.5
